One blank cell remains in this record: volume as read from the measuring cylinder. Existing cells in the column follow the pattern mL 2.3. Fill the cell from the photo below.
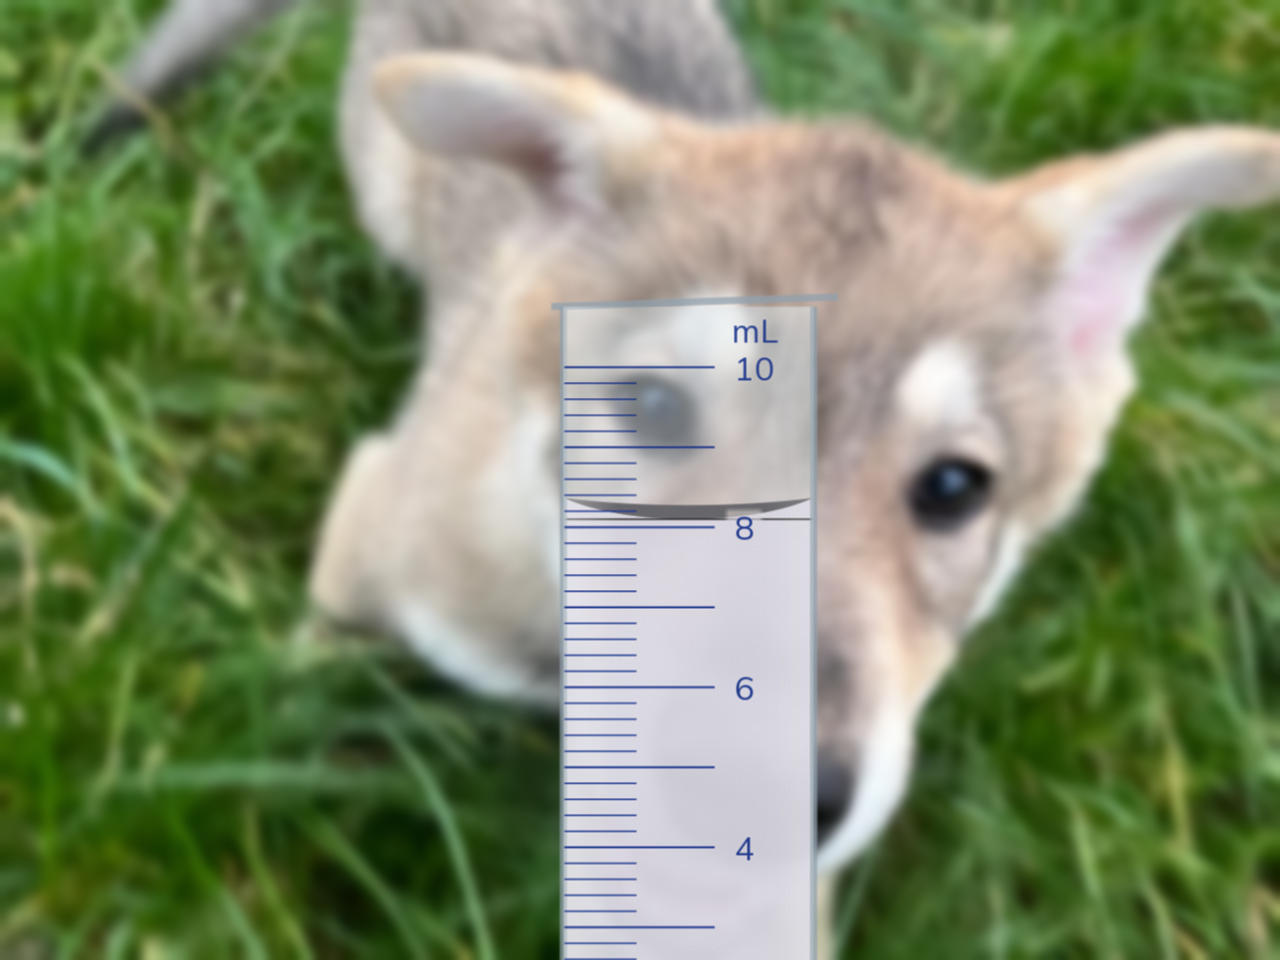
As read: mL 8.1
